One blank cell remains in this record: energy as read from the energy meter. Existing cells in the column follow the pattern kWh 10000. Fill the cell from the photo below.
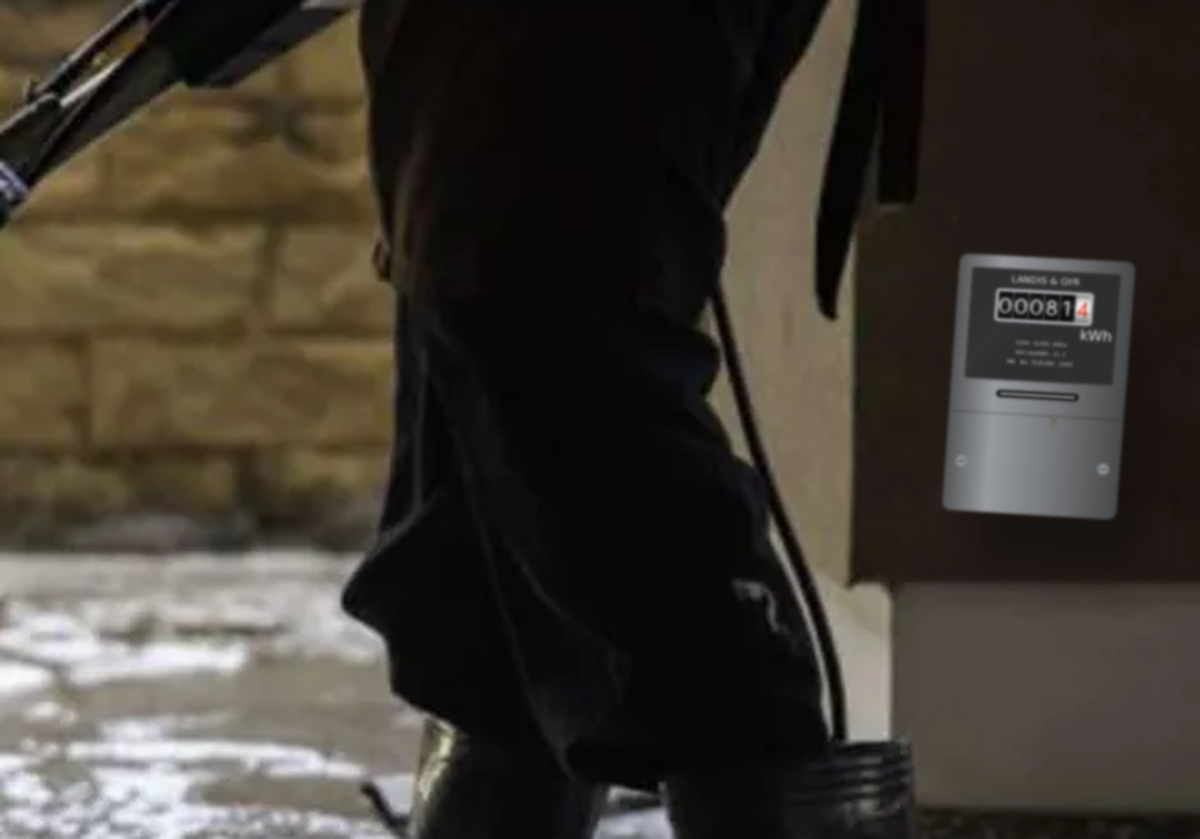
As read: kWh 81.4
